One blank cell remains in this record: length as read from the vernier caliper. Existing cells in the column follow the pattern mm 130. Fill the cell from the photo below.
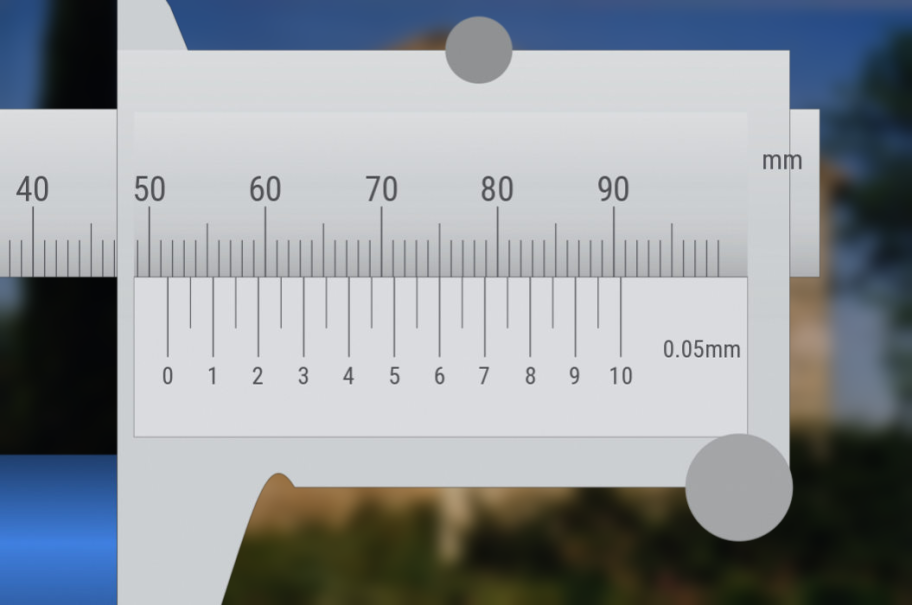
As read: mm 51.6
